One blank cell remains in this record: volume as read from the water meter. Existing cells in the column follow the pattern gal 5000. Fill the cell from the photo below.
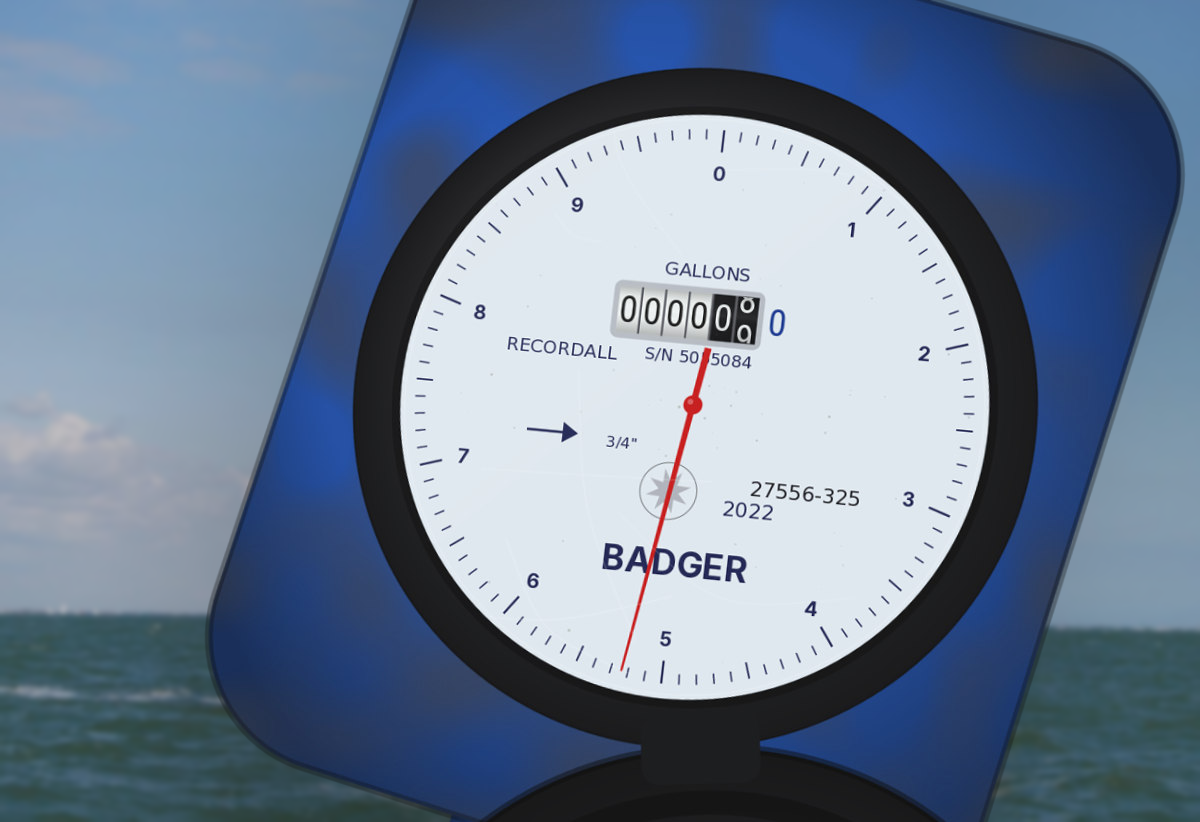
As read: gal 85.2
